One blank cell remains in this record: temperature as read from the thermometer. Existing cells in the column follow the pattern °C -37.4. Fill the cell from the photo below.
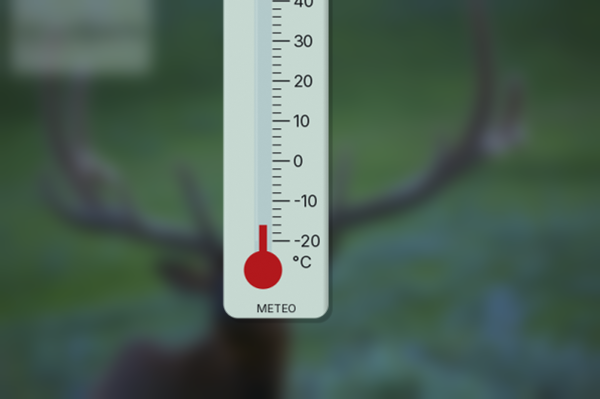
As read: °C -16
